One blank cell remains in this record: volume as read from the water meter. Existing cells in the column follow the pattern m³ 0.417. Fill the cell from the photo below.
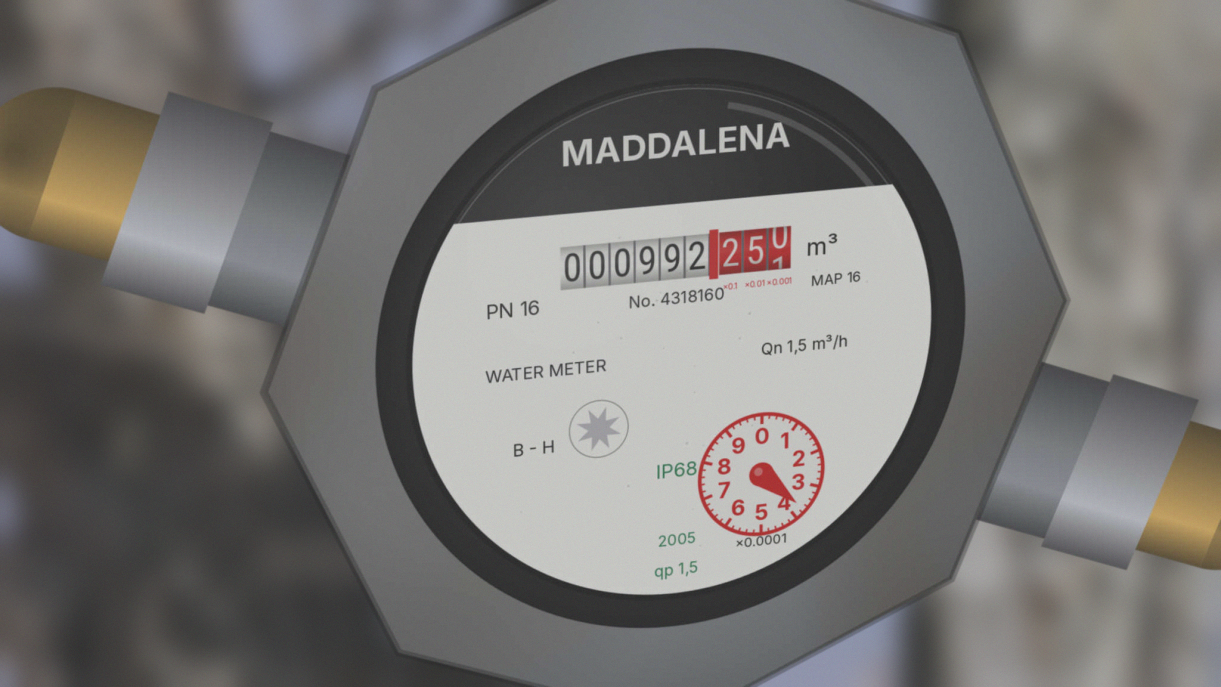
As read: m³ 992.2503
